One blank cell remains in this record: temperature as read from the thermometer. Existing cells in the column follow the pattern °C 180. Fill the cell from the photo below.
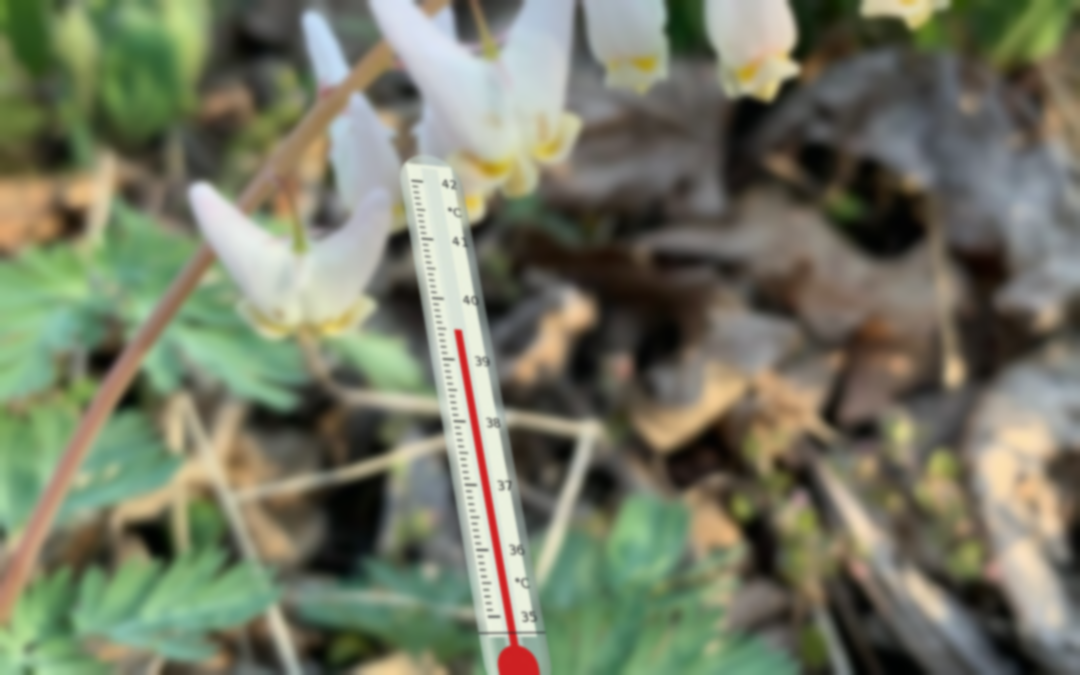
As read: °C 39.5
